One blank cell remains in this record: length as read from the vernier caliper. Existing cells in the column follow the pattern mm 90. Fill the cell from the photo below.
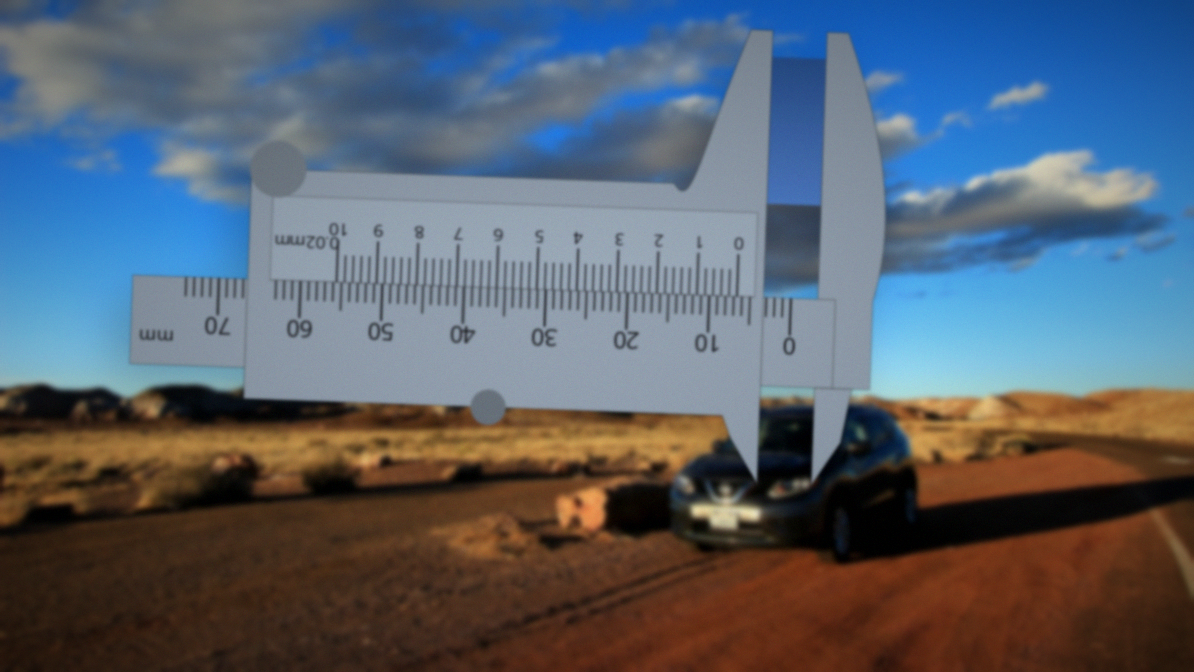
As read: mm 6.6
